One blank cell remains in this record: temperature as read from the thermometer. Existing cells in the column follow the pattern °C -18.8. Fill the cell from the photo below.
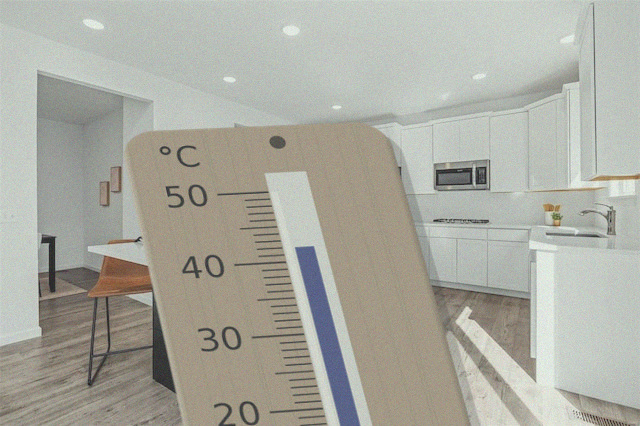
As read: °C 42
